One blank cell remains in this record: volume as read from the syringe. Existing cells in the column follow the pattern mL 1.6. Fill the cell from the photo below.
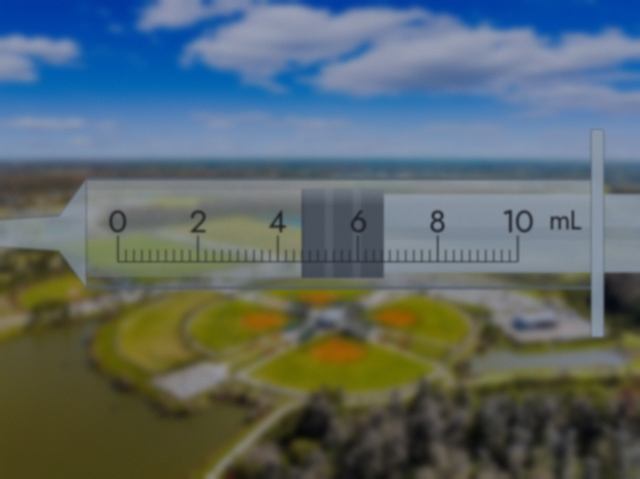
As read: mL 4.6
